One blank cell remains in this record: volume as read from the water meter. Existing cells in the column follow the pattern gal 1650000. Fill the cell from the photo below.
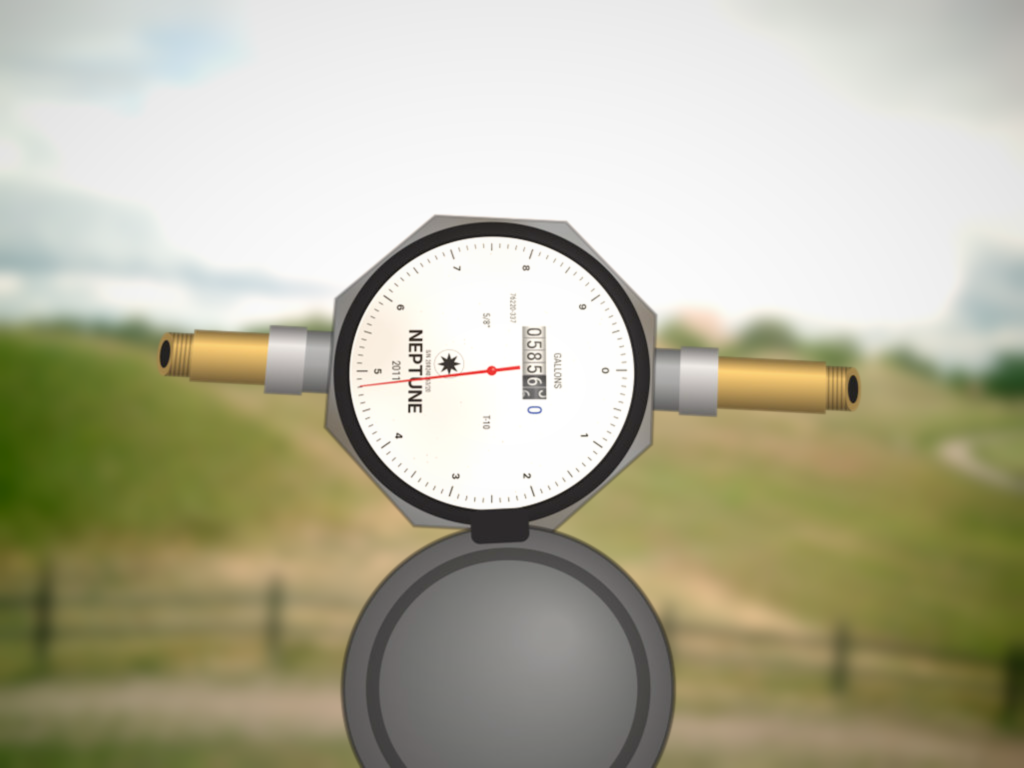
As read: gal 585654.8
